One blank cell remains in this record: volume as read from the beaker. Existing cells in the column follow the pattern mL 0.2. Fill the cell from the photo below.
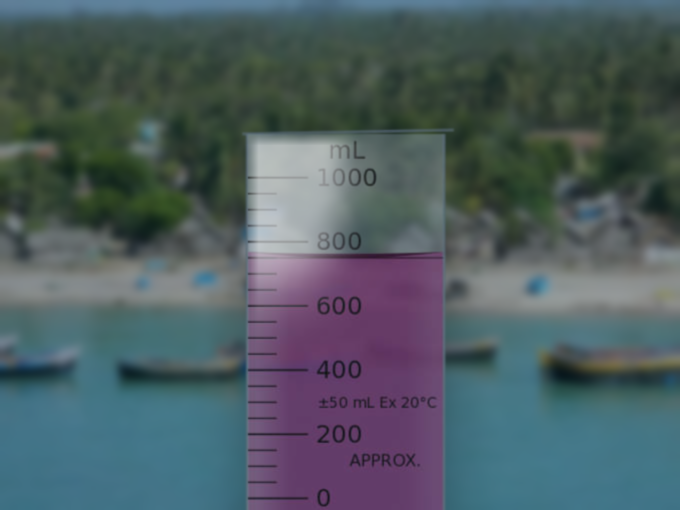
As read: mL 750
